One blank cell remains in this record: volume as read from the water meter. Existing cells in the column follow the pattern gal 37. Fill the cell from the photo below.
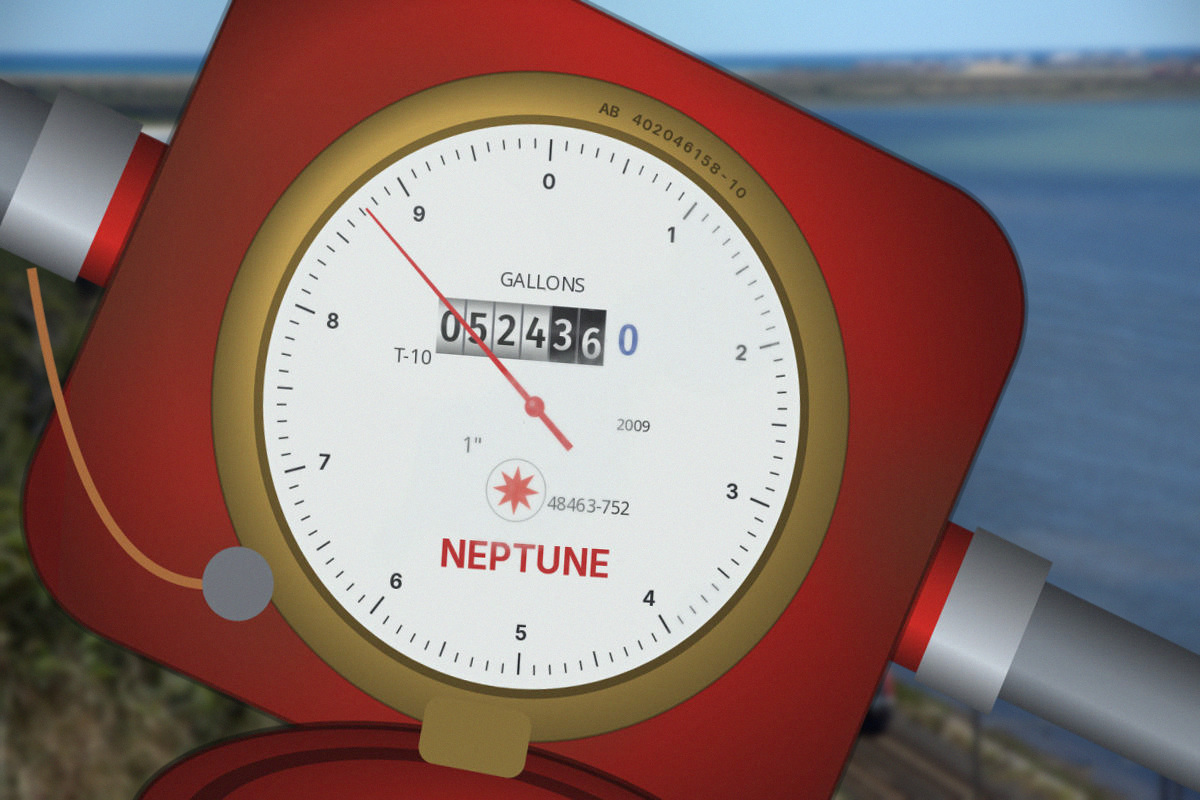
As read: gal 524358.7
